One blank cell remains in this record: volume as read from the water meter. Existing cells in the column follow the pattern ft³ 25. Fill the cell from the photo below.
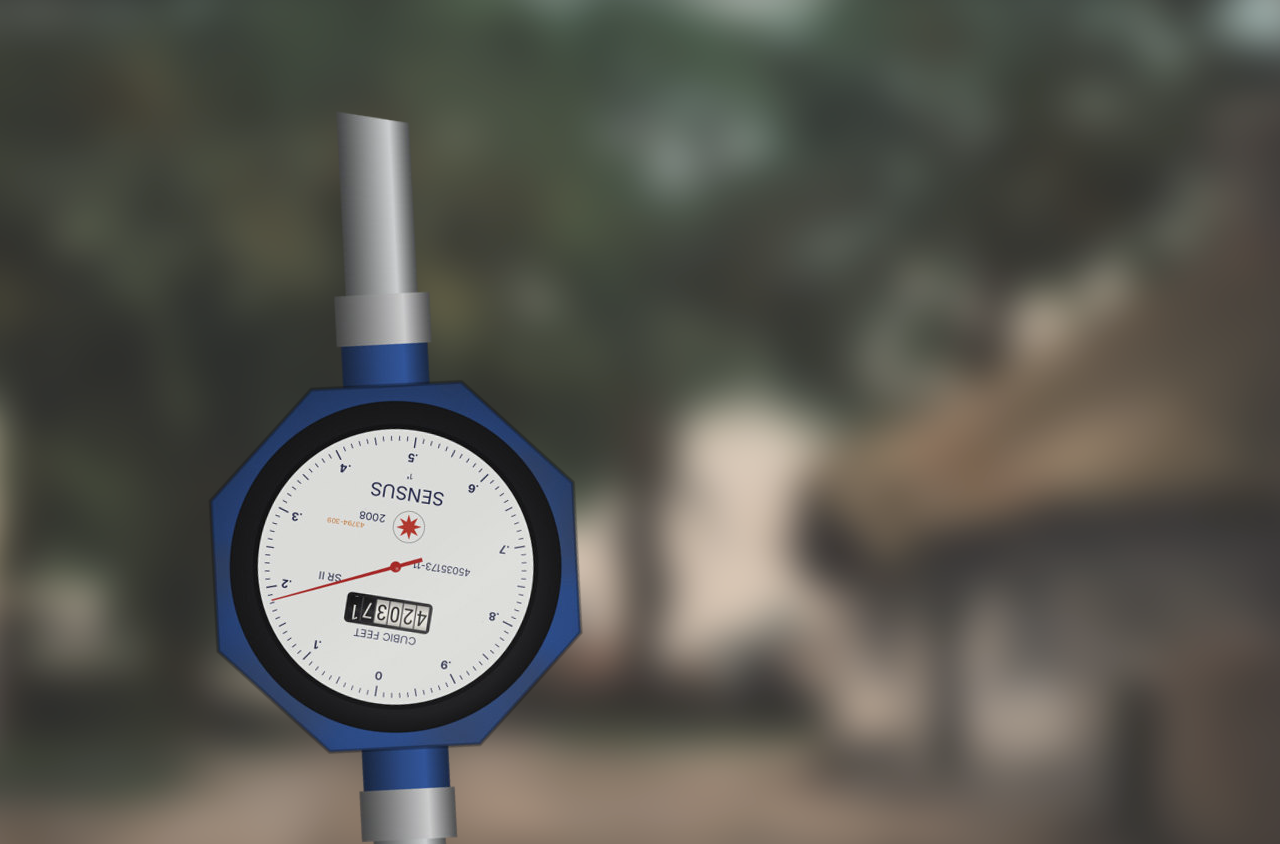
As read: ft³ 420371.18
